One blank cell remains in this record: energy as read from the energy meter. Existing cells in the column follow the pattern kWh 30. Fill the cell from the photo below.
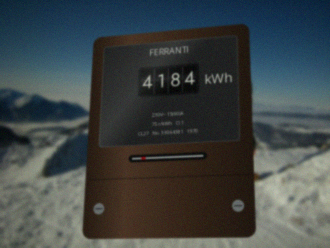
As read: kWh 4184
